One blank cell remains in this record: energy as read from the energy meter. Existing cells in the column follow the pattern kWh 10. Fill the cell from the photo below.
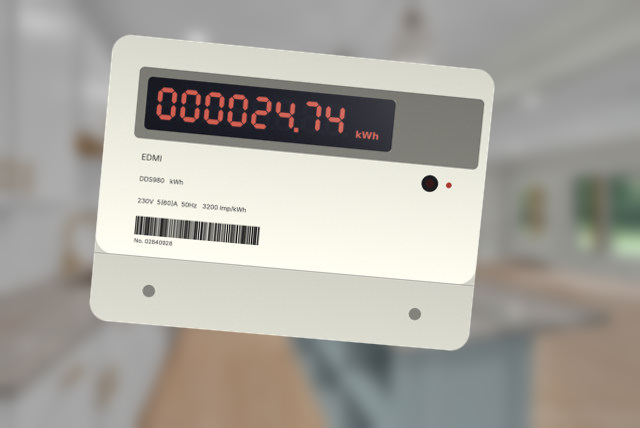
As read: kWh 24.74
